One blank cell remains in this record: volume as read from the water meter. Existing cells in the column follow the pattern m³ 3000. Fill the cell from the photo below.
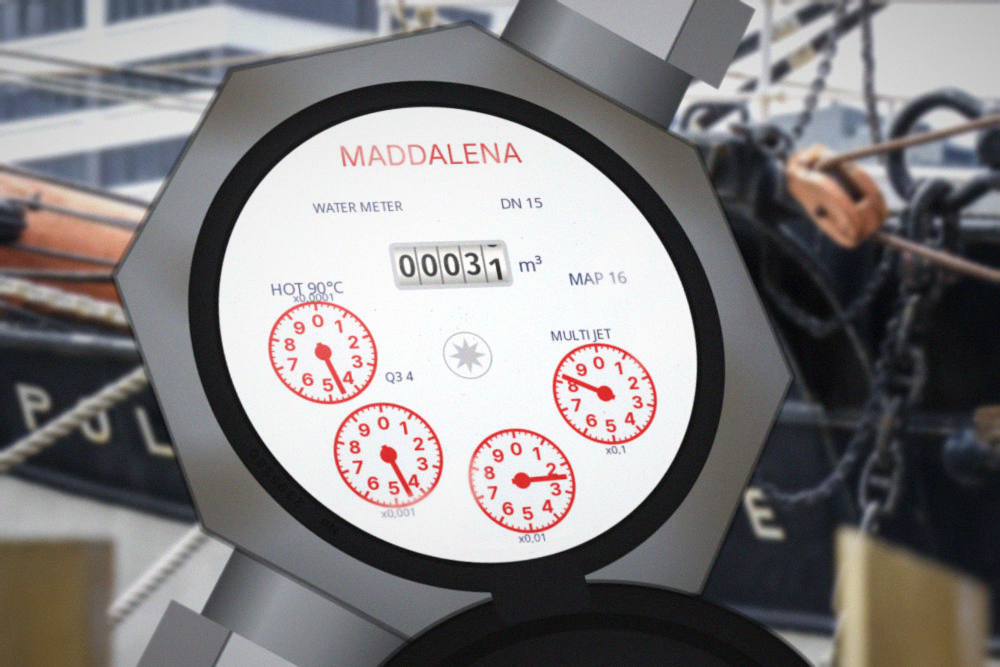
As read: m³ 30.8244
